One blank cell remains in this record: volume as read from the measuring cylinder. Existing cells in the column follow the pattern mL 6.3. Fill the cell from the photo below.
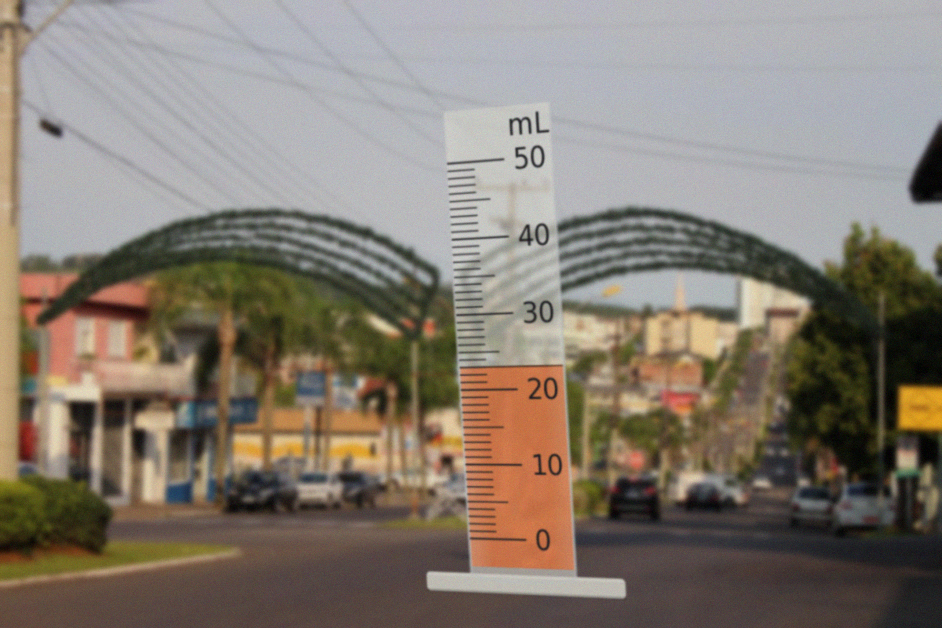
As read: mL 23
